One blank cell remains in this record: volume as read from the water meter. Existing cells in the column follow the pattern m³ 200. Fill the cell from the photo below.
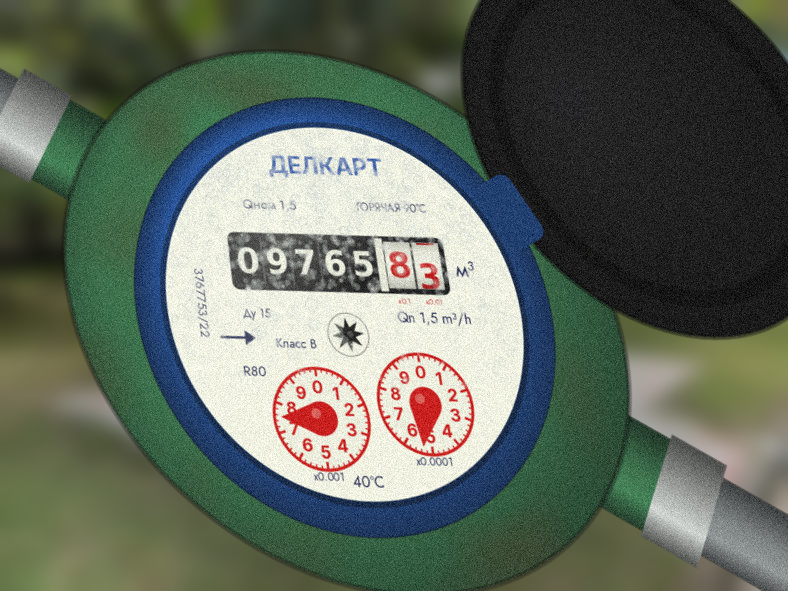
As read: m³ 9765.8275
